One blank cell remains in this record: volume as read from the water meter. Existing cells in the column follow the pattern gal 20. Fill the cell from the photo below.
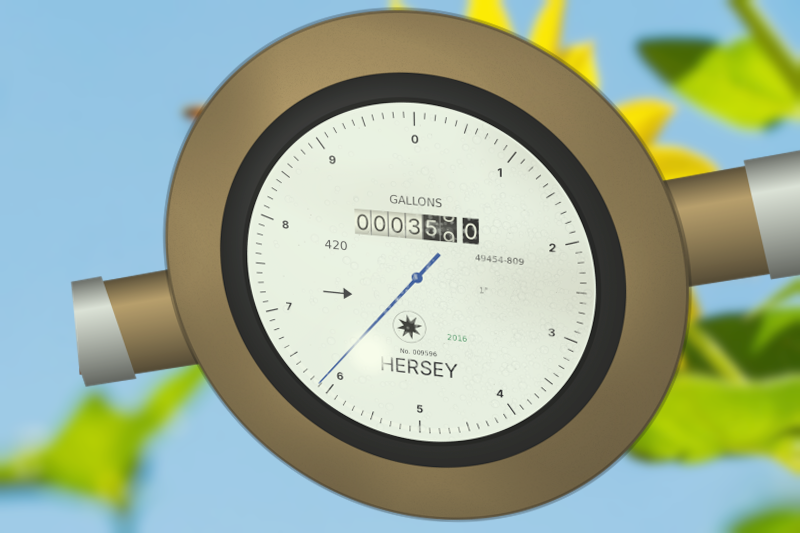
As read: gal 3586.1
